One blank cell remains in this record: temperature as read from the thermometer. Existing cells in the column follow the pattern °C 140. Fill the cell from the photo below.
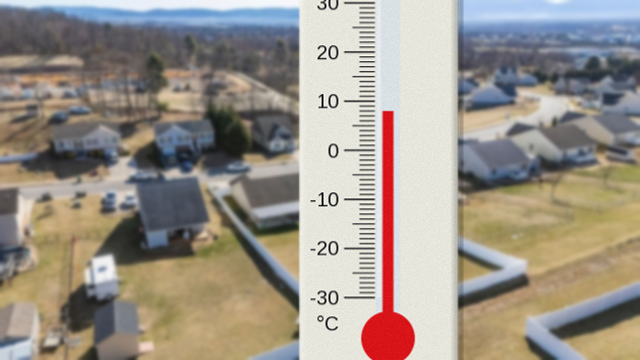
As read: °C 8
